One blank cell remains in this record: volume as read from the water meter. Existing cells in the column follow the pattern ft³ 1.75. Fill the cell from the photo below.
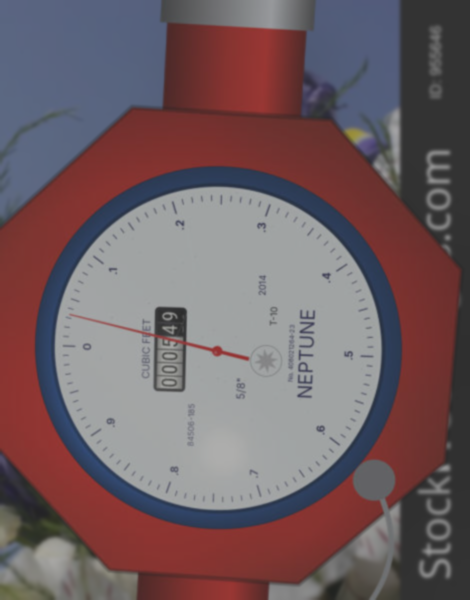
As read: ft³ 549.03
